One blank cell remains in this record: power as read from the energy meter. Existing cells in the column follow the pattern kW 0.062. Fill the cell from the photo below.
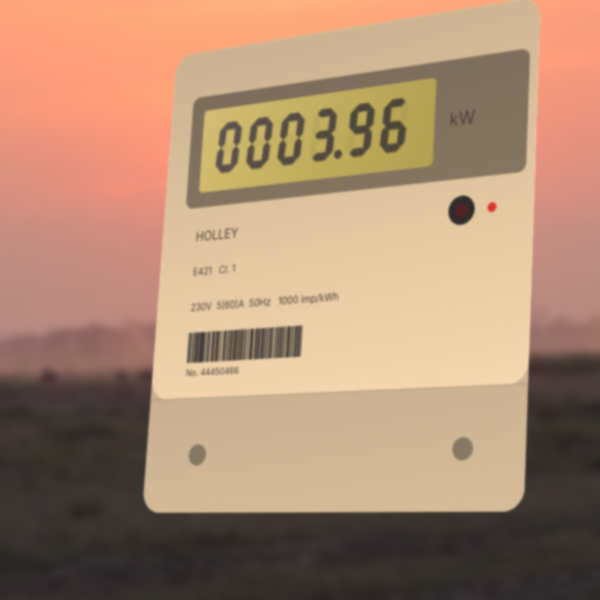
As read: kW 3.96
